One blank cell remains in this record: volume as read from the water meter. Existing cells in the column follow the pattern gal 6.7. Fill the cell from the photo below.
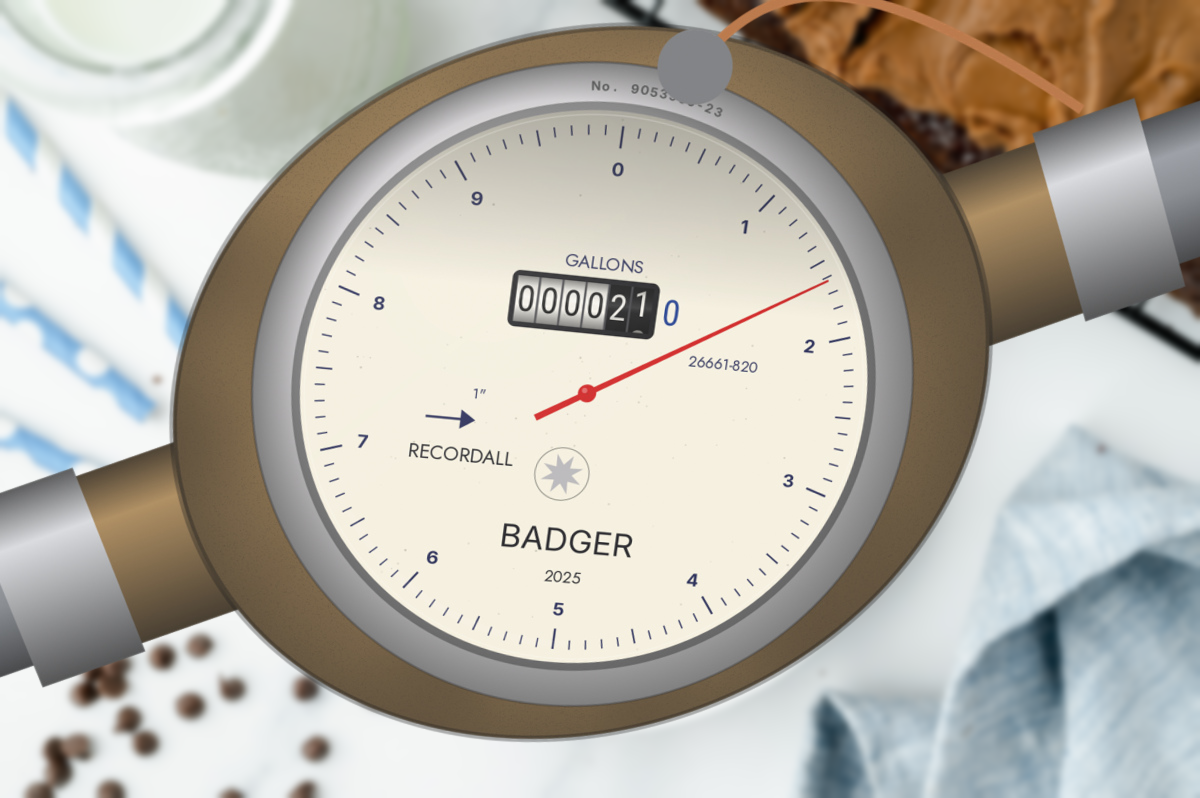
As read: gal 211.6
